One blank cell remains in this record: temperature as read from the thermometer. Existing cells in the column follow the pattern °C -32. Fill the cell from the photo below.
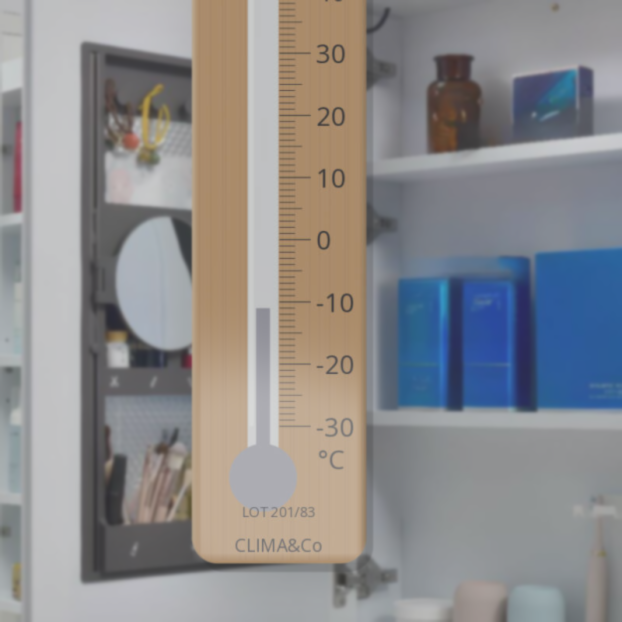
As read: °C -11
